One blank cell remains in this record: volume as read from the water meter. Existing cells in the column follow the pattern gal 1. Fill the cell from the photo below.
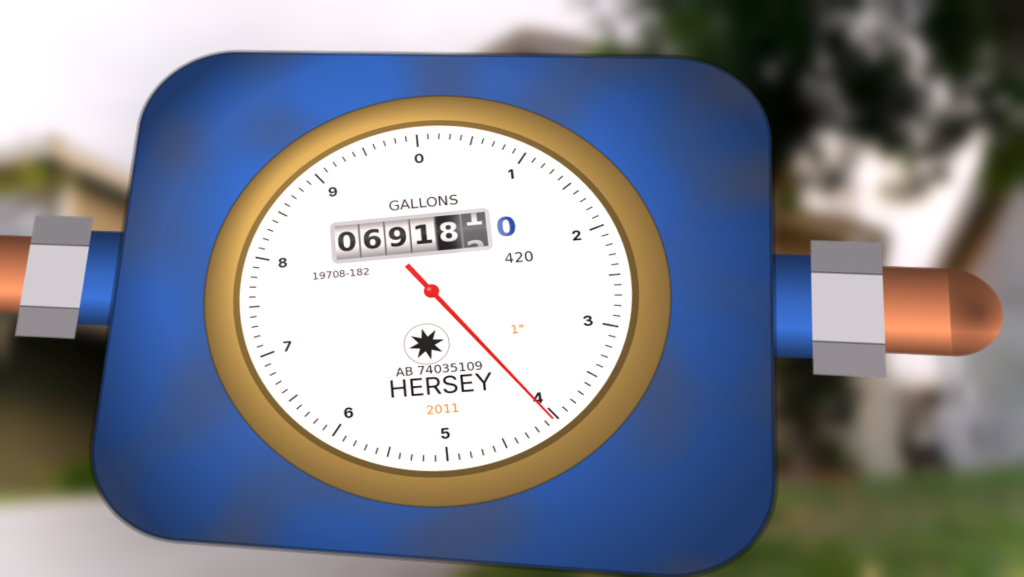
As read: gal 691814.0
